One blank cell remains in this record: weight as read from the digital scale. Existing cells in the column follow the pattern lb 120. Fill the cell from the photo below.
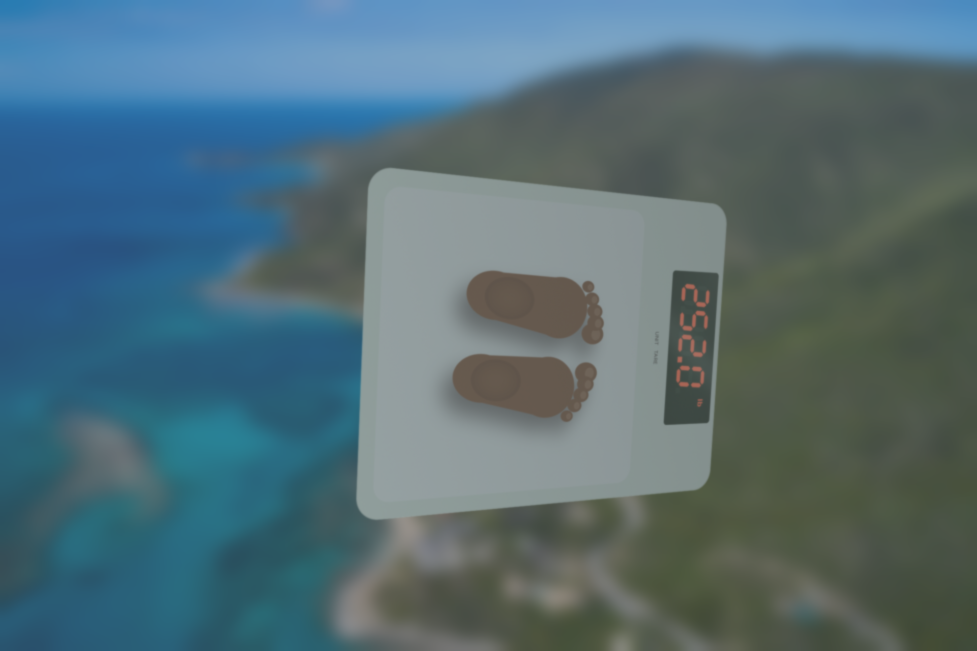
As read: lb 252.0
